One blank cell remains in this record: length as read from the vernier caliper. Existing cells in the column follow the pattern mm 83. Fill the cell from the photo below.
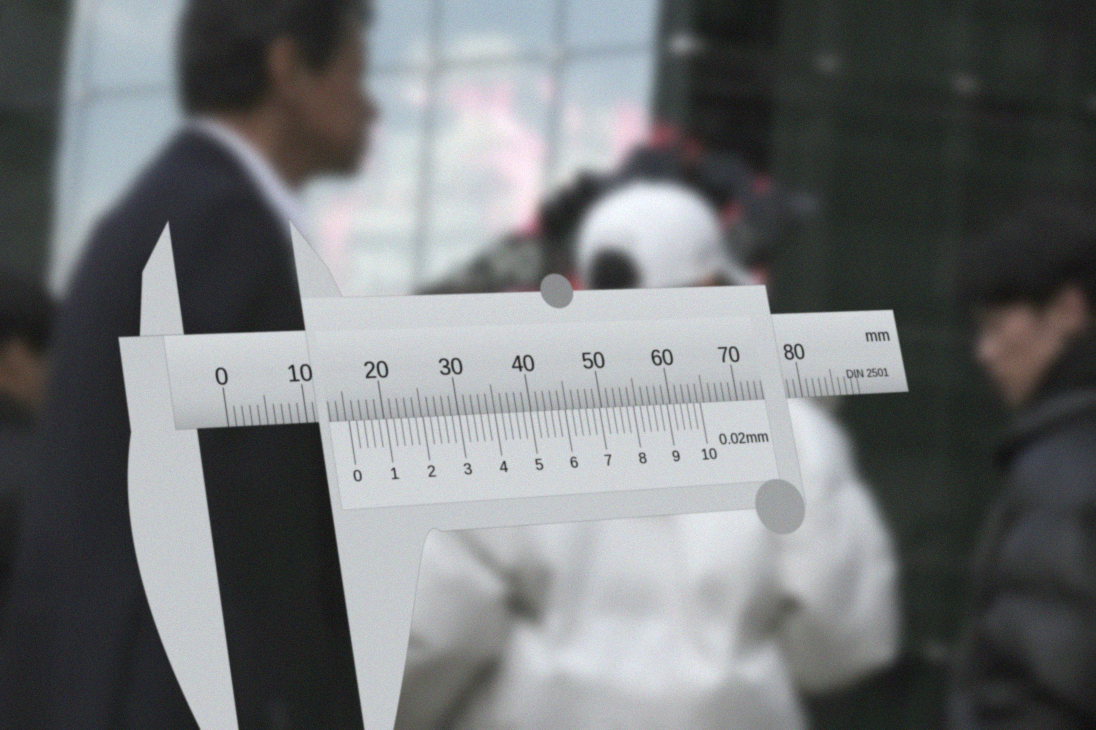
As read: mm 15.4
